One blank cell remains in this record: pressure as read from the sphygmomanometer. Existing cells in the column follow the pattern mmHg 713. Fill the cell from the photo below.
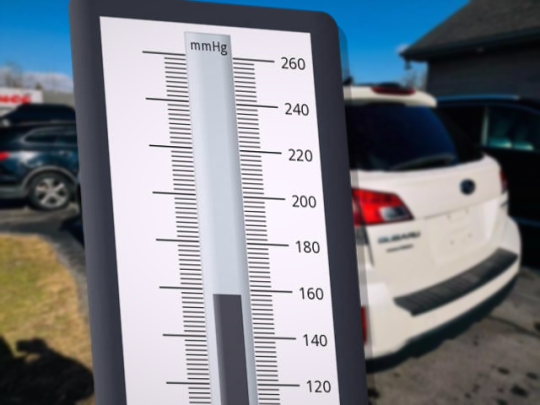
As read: mmHg 158
